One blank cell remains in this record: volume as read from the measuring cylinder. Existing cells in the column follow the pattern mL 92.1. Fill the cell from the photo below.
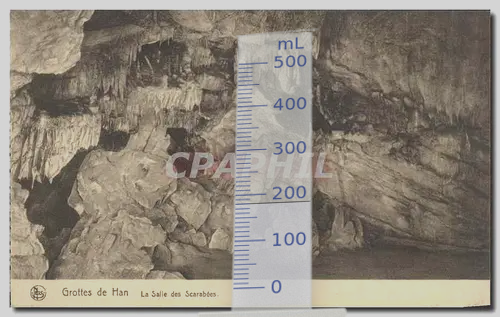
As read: mL 180
